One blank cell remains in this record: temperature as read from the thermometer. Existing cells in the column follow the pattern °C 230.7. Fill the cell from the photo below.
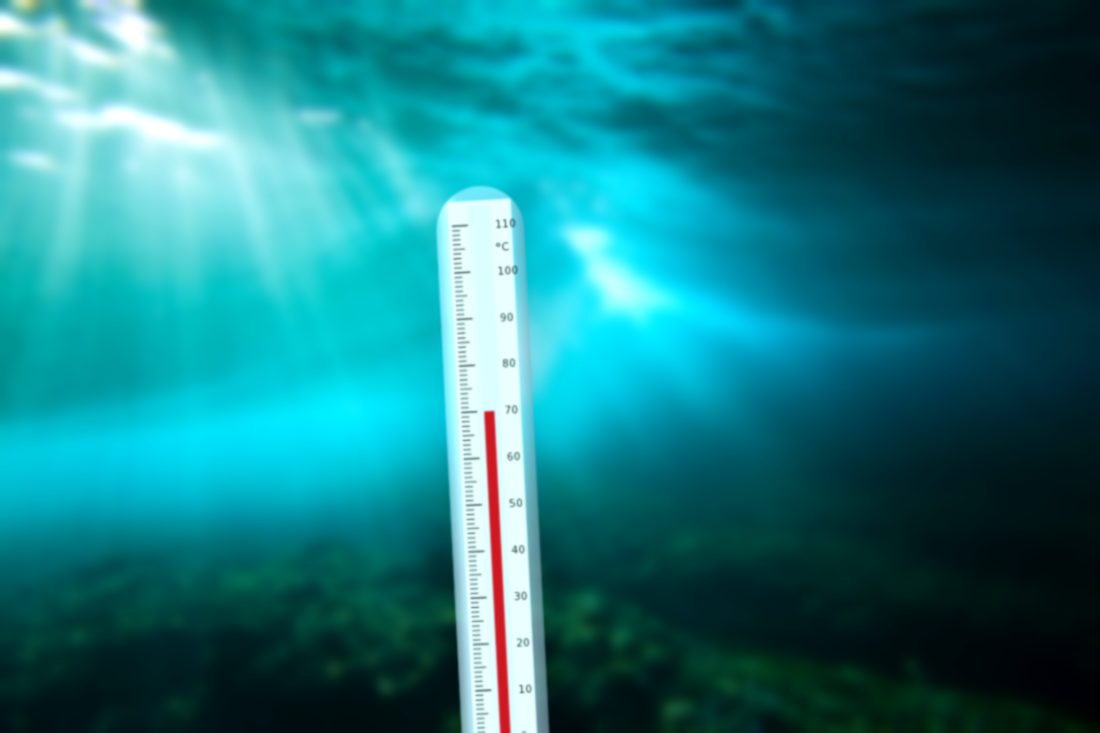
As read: °C 70
